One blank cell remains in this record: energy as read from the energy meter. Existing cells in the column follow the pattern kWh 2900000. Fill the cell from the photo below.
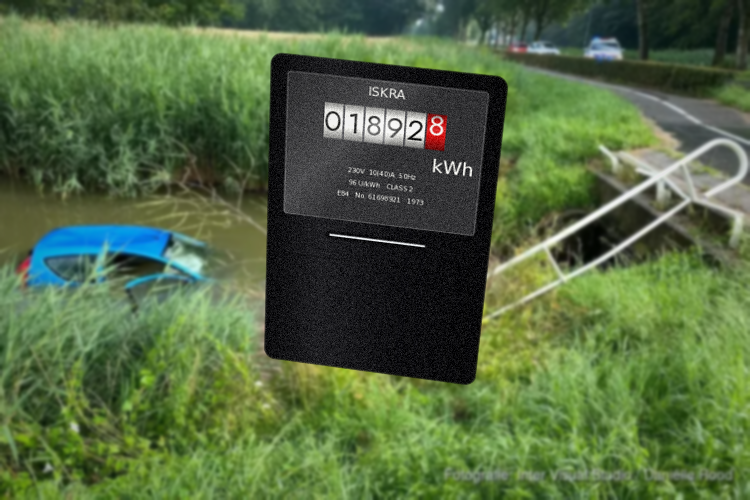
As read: kWh 1892.8
